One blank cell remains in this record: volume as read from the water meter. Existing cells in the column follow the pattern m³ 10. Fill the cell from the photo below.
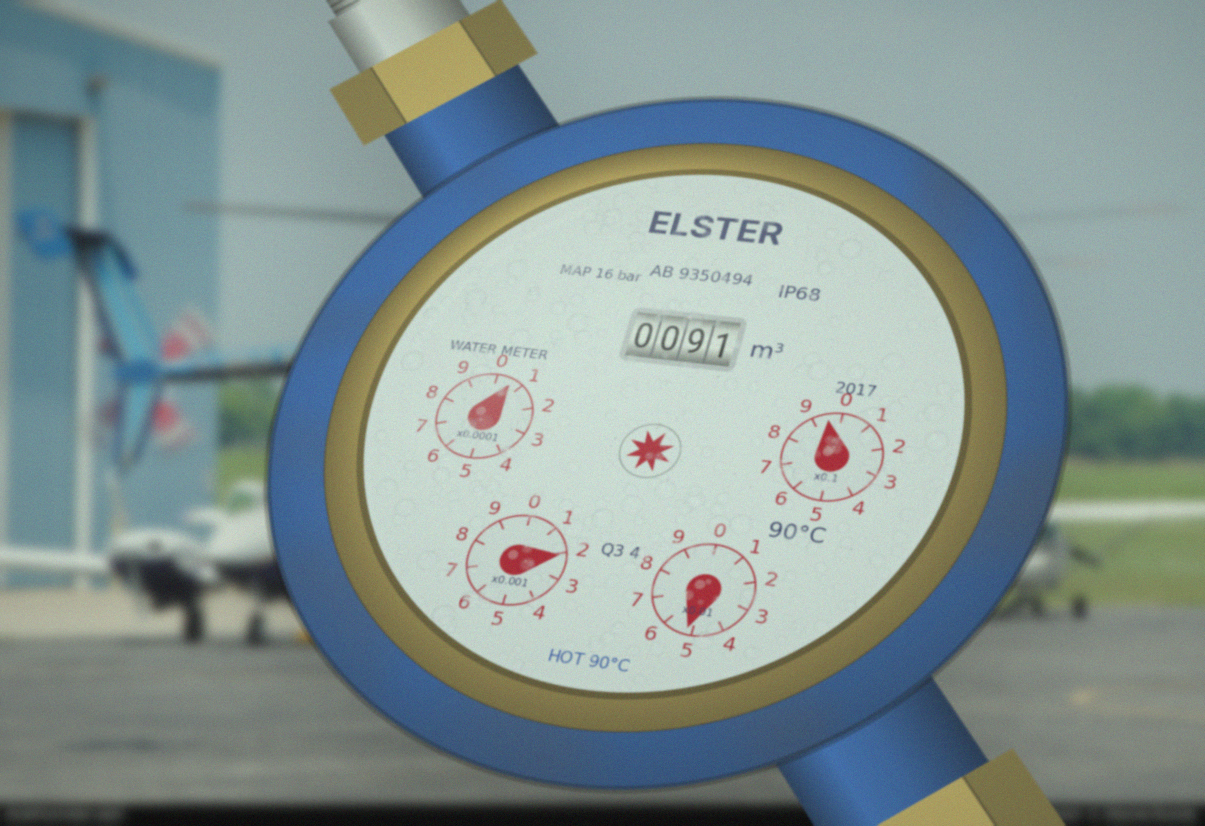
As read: m³ 90.9520
